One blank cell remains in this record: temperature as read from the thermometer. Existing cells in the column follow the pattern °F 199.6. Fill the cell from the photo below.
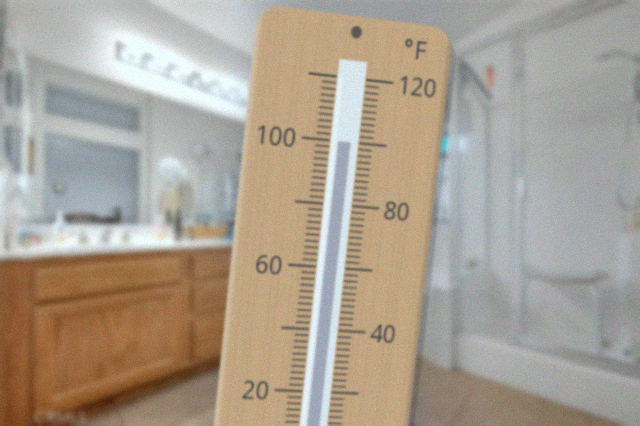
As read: °F 100
